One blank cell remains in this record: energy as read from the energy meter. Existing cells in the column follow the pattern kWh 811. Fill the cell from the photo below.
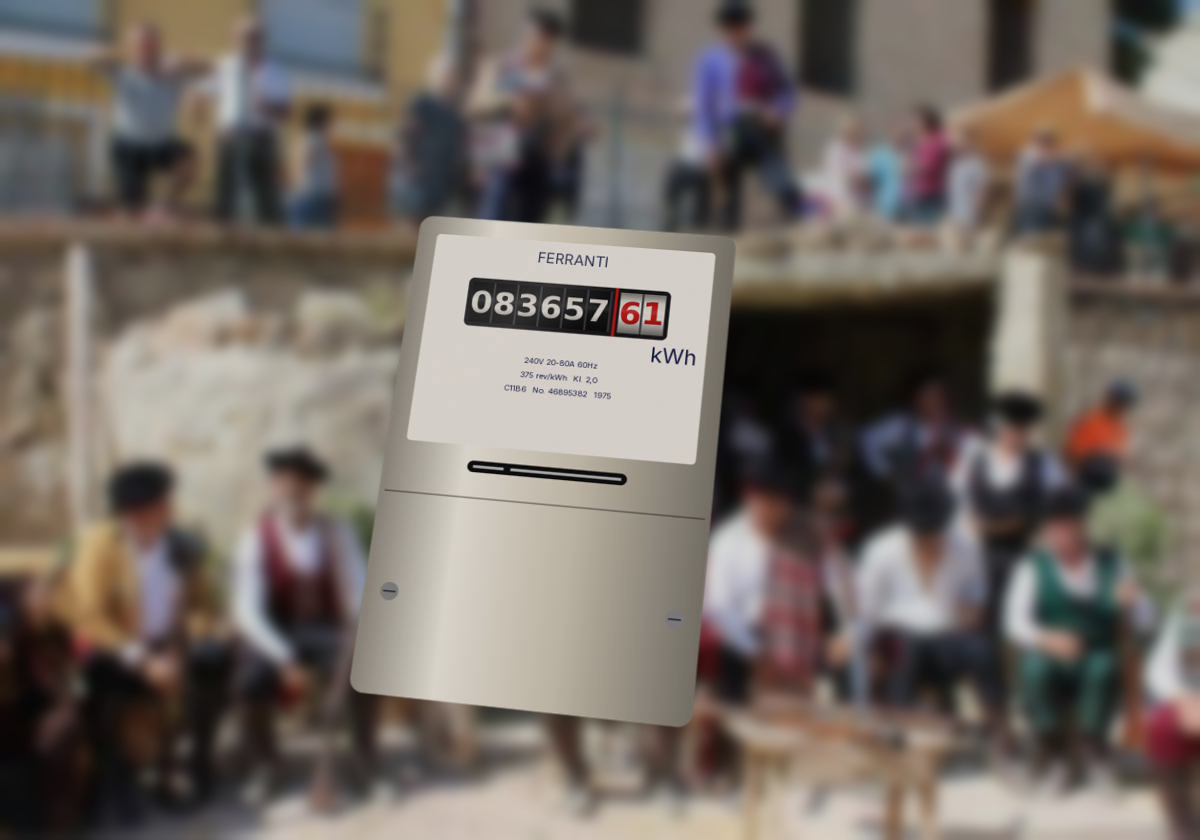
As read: kWh 83657.61
